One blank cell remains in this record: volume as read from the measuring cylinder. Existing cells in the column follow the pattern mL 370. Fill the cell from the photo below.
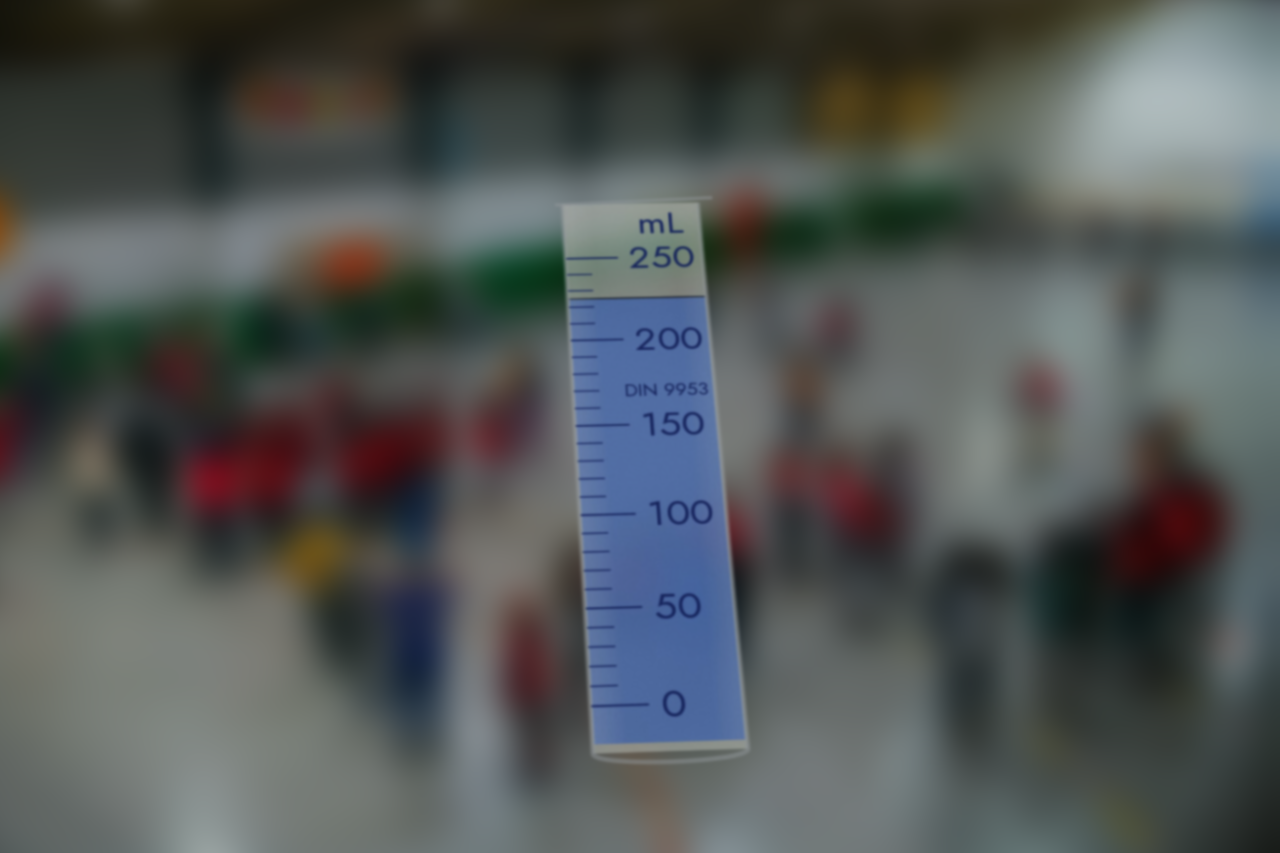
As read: mL 225
